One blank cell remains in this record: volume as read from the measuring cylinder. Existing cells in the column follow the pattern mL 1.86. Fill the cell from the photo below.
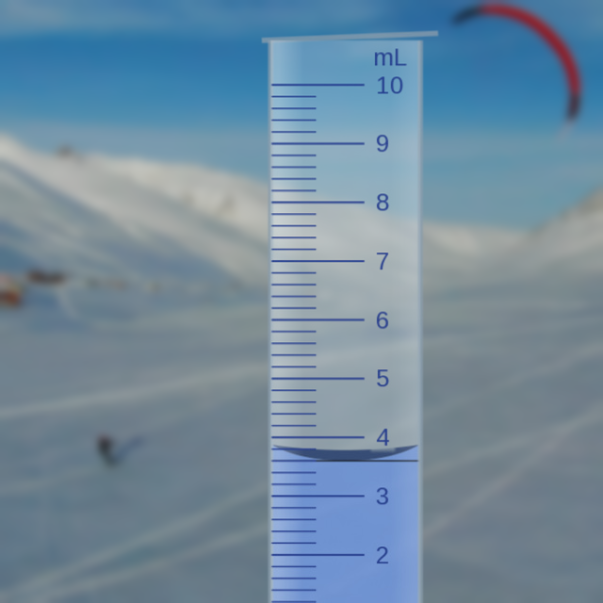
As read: mL 3.6
